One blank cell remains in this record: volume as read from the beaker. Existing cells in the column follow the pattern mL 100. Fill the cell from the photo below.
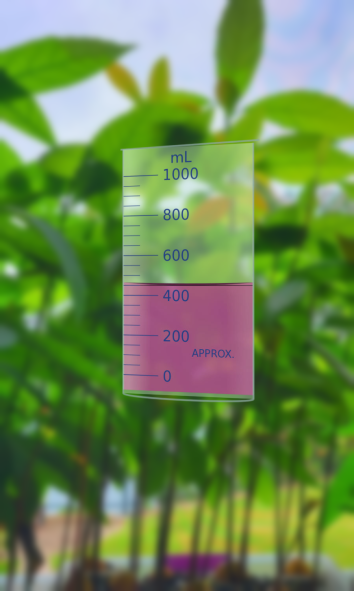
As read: mL 450
